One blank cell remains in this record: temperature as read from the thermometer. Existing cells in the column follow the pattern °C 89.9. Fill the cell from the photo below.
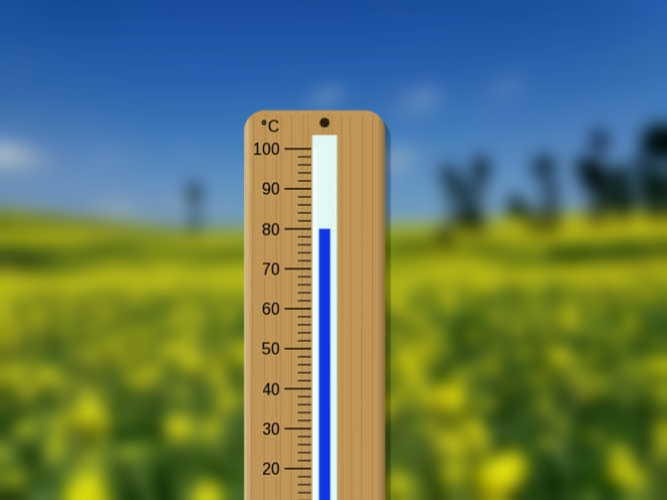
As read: °C 80
